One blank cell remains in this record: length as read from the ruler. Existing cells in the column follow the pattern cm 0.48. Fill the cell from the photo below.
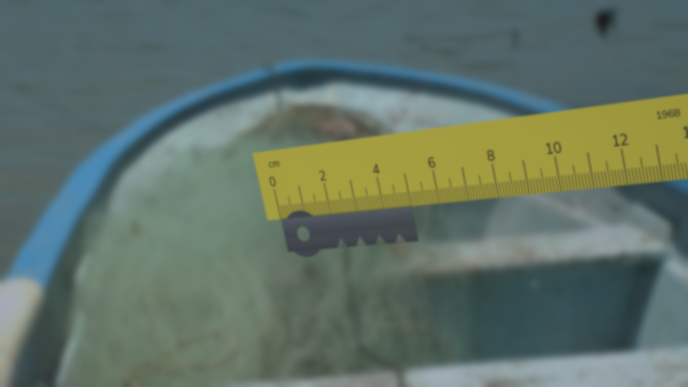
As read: cm 5
